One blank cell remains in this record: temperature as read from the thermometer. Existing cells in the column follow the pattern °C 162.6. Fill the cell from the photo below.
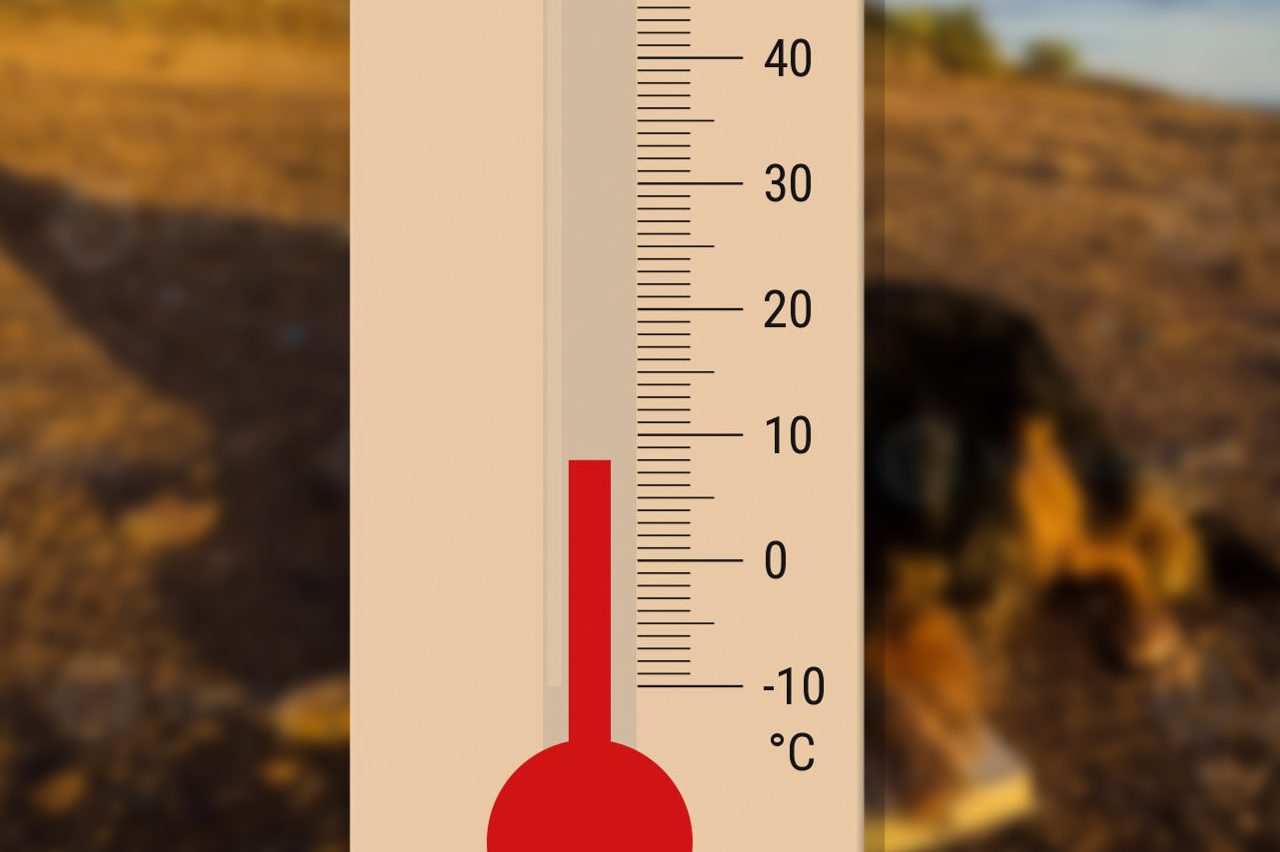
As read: °C 8
